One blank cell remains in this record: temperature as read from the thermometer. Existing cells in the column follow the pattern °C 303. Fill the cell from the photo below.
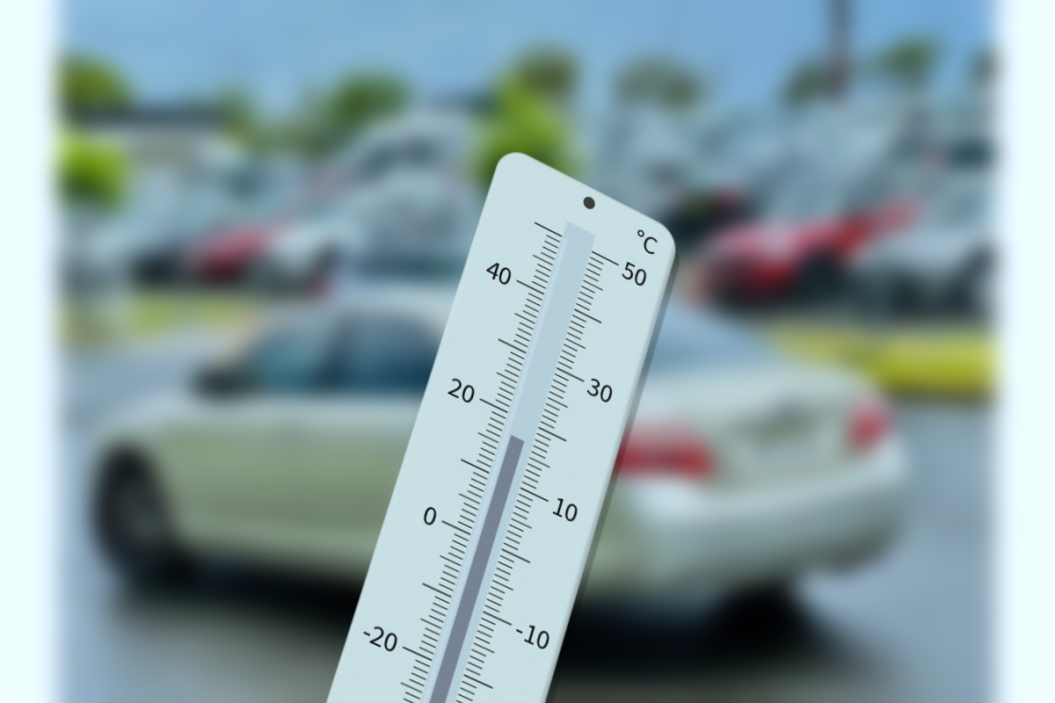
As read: °C 17
